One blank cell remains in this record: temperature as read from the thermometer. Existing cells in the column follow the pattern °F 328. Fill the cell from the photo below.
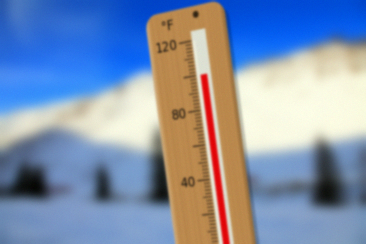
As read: °F 100
